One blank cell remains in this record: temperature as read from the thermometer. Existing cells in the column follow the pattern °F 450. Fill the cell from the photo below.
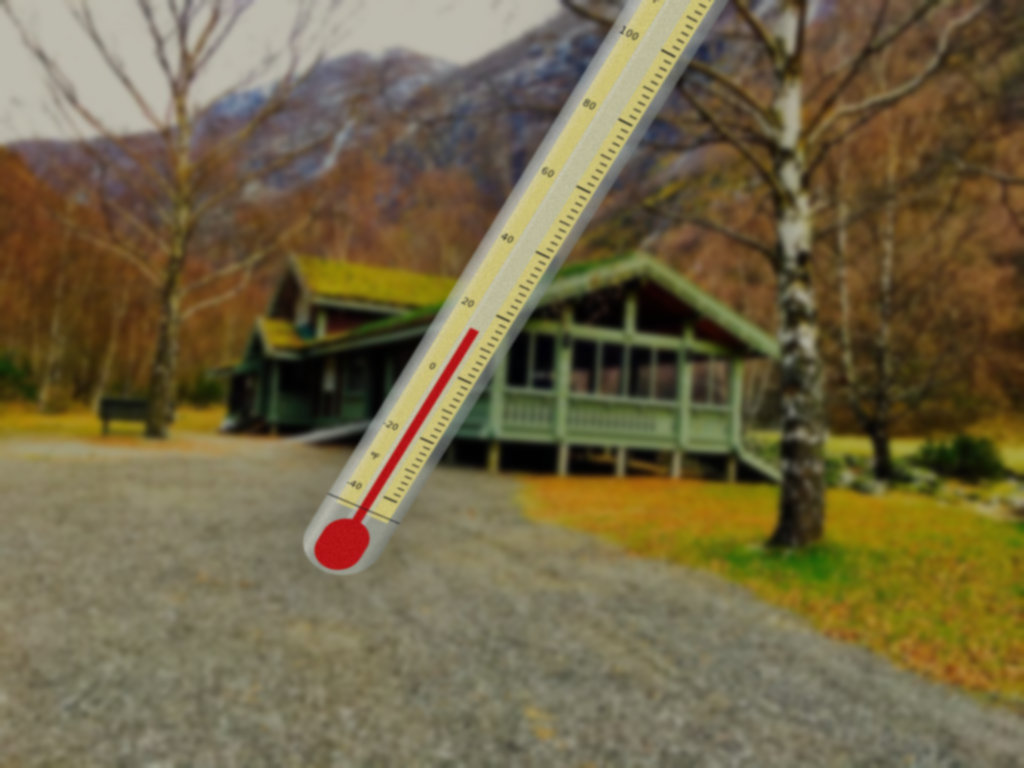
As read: °F 14
